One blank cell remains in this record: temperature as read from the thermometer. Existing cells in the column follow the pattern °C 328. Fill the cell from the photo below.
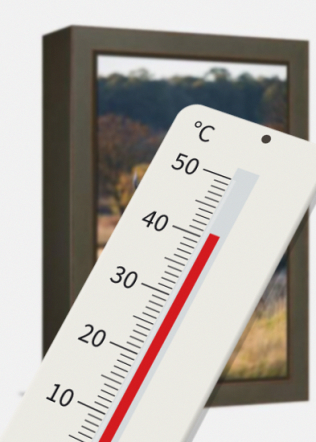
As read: °C 41
